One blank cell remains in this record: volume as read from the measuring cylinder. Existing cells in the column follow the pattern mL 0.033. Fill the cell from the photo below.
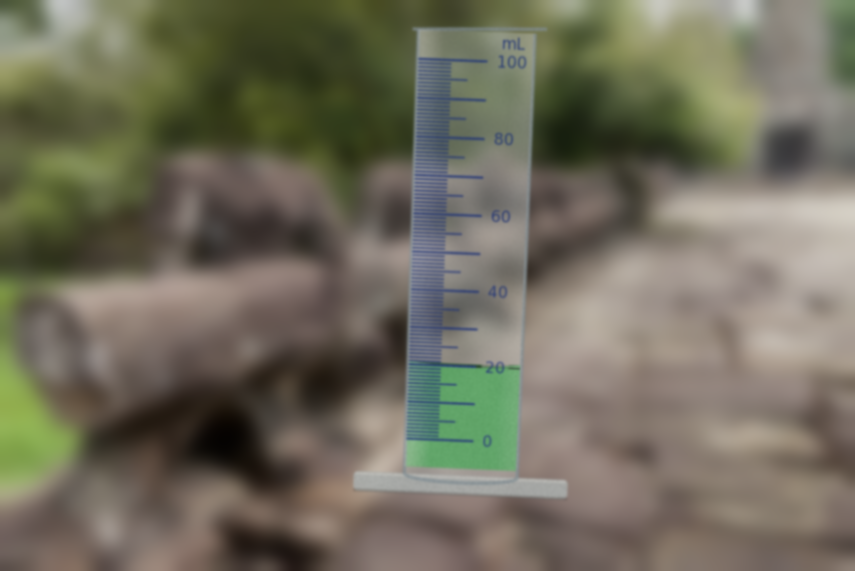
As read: mL 20
